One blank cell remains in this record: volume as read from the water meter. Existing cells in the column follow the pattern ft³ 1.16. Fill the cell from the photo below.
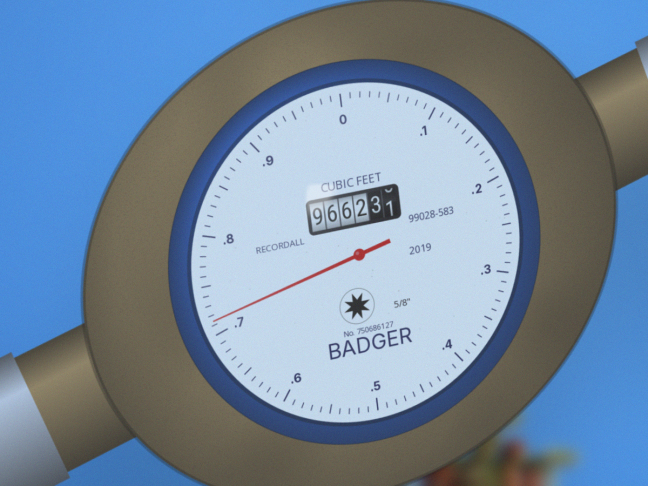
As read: ft³ 966230.71
